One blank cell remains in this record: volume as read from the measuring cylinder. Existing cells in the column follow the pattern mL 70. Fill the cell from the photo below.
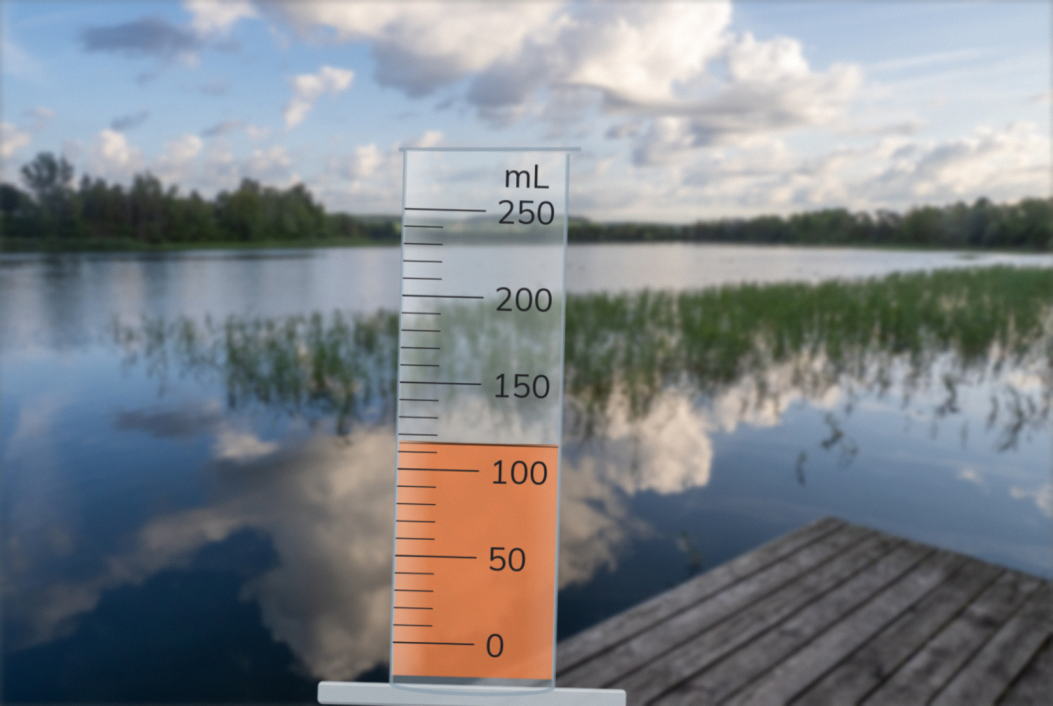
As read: mL 115
